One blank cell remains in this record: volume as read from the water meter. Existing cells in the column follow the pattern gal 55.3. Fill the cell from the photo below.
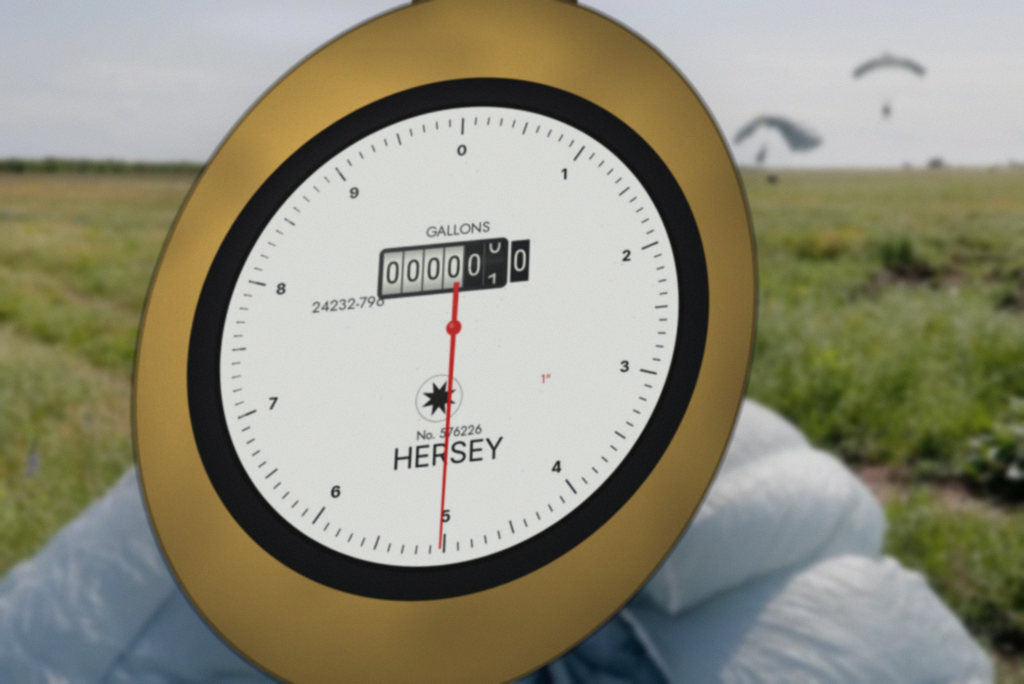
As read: gal 5.0
